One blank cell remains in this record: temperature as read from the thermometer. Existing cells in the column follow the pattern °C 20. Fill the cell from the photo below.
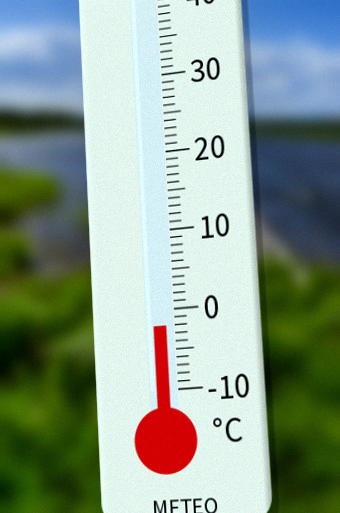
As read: °C -2
